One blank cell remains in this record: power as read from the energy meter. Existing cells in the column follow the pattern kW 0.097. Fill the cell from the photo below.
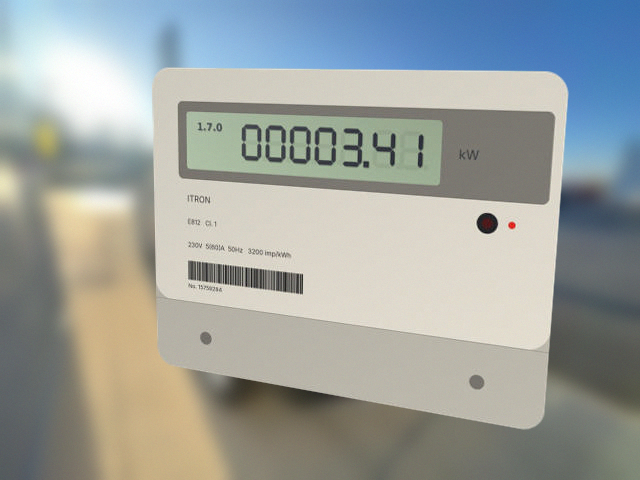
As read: kW 3.41
